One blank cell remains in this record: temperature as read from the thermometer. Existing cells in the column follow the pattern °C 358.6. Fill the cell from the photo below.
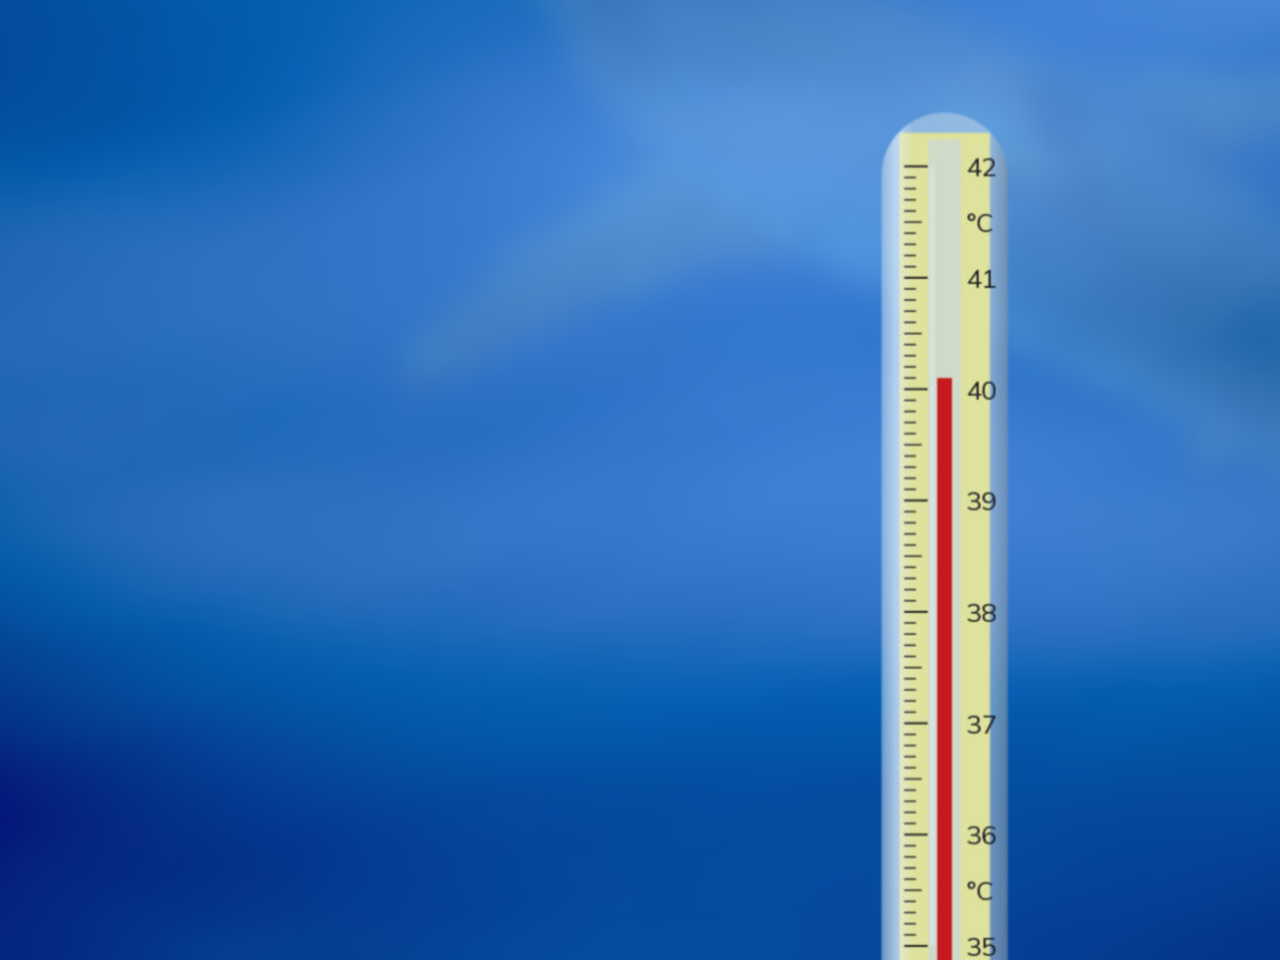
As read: °C 40.1
